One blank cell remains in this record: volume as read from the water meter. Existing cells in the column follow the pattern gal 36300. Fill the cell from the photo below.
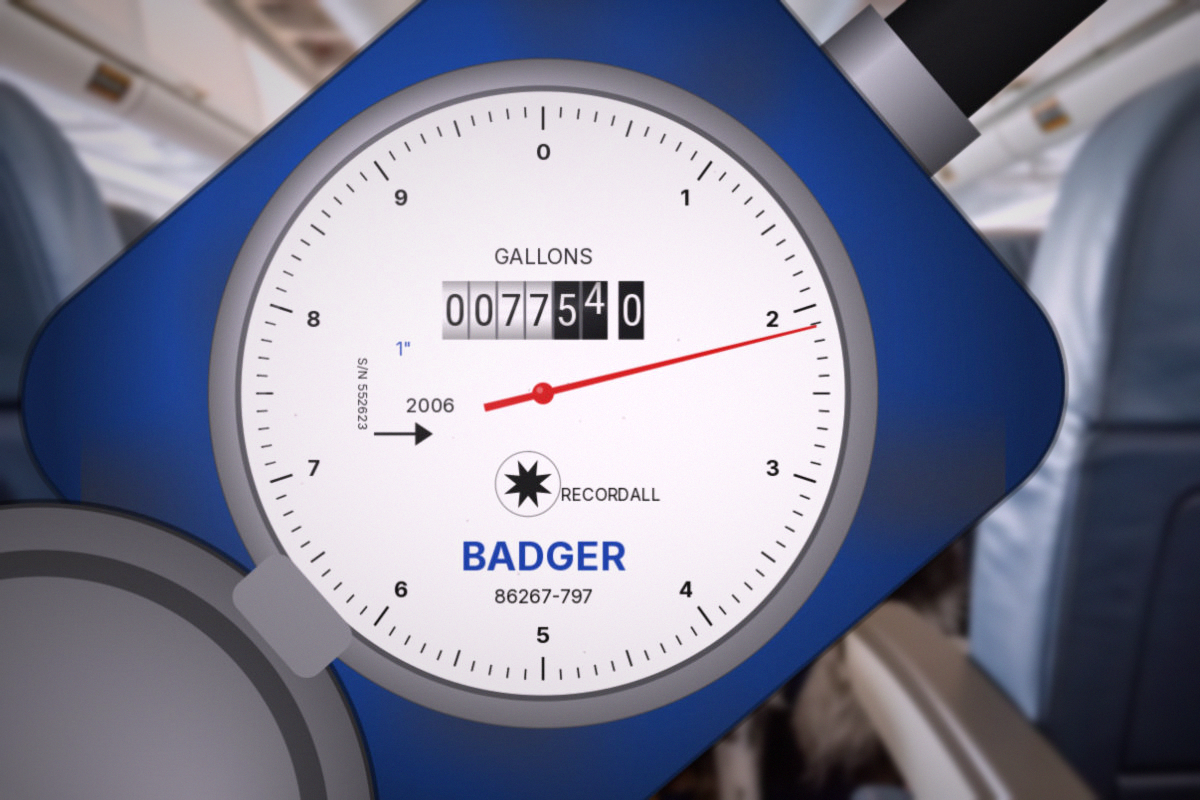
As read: gal 77542.1
